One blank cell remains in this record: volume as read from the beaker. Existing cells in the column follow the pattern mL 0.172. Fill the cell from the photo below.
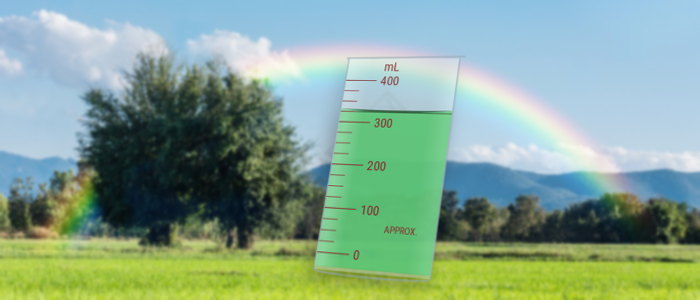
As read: mL 325
